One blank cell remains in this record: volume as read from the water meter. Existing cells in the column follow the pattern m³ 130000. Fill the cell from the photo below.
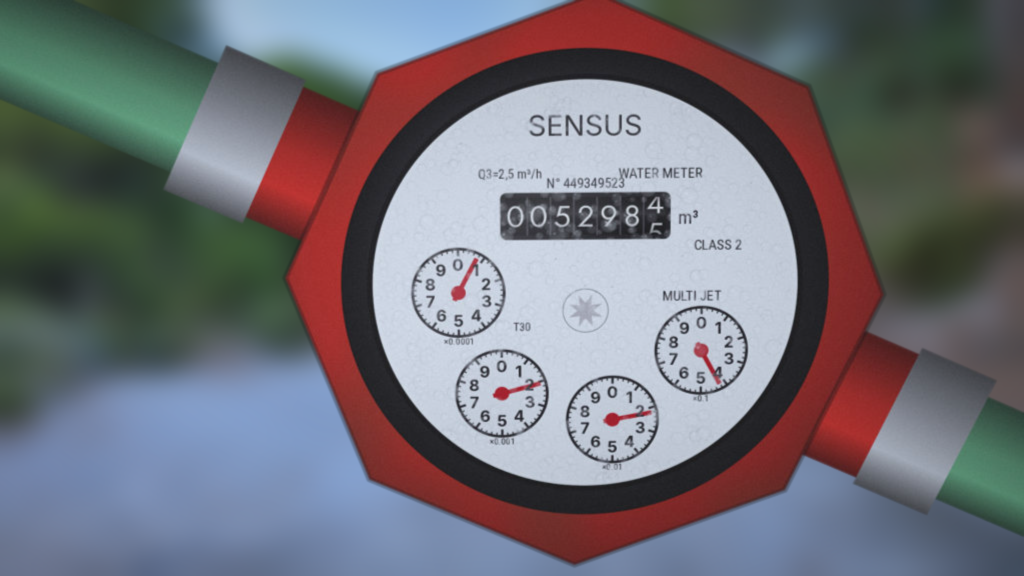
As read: m³ 52984.4220
